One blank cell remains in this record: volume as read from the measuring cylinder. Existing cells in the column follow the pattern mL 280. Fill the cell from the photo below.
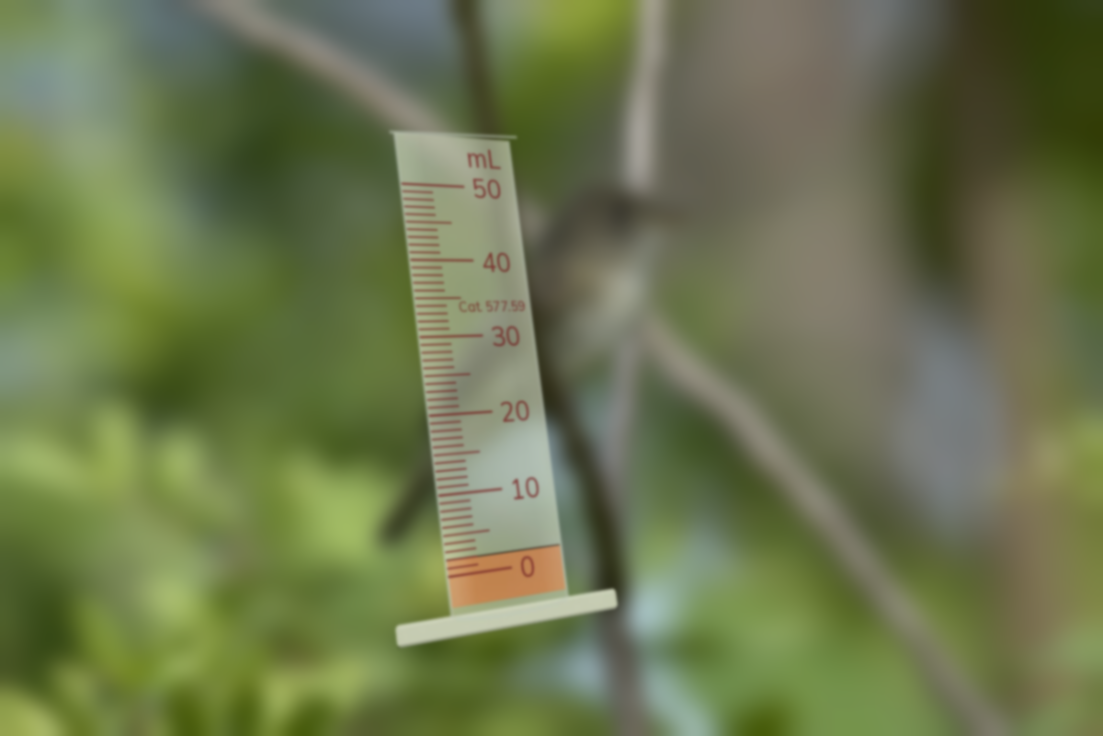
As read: mL 2
